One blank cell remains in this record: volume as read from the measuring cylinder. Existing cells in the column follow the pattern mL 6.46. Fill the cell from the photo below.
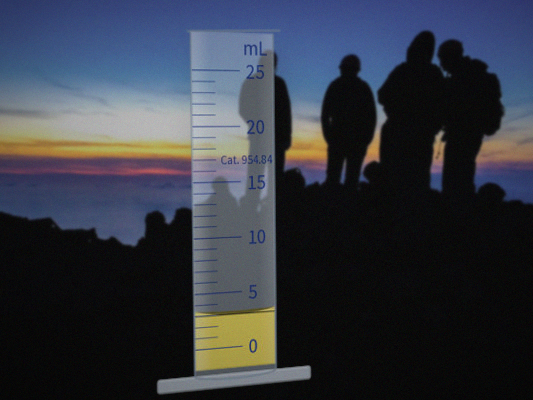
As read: mL 3
